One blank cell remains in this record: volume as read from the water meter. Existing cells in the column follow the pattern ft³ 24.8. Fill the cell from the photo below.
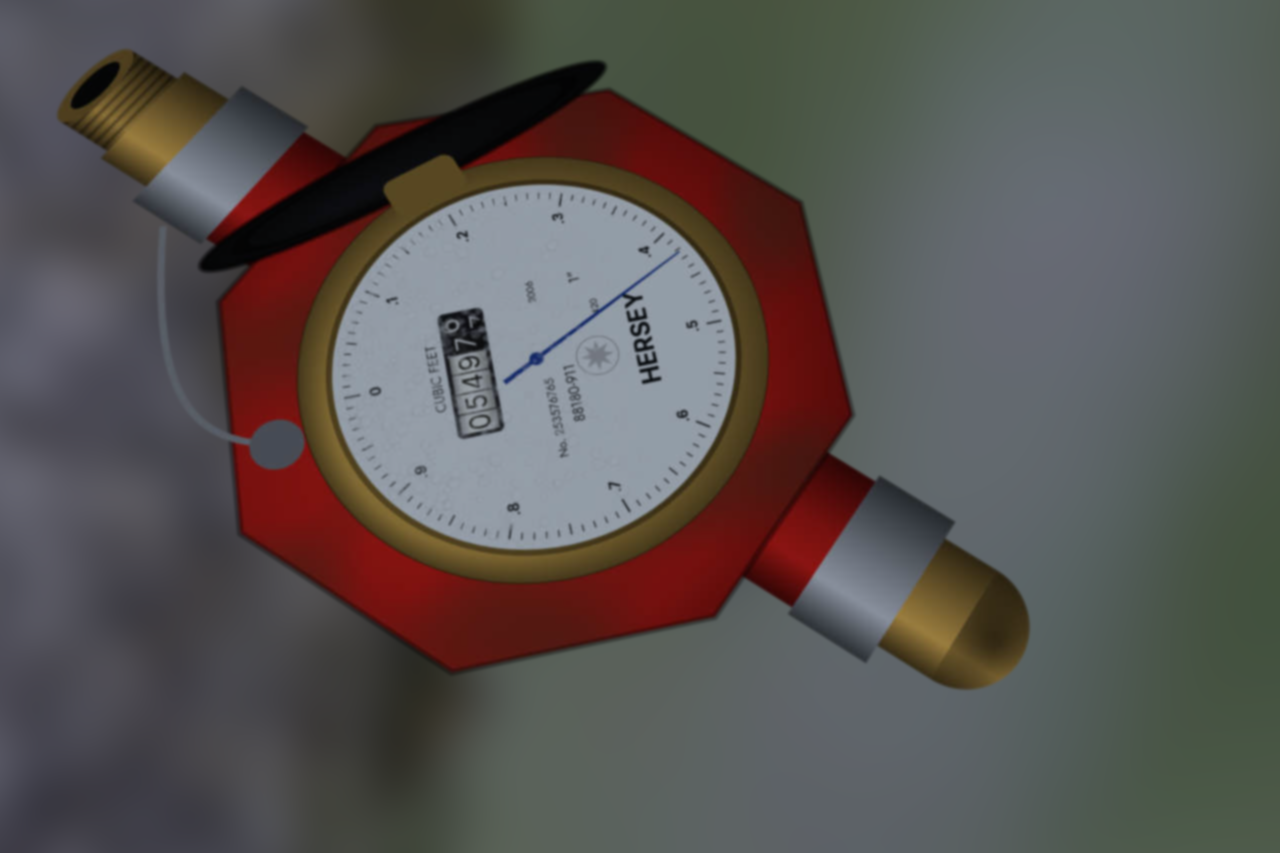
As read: ft³ 54976.42
